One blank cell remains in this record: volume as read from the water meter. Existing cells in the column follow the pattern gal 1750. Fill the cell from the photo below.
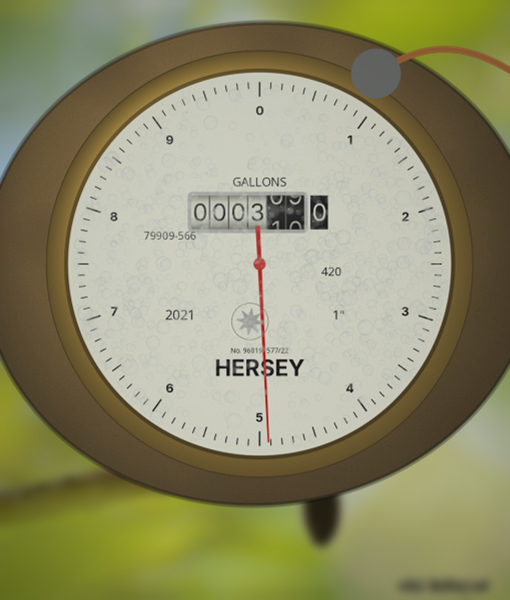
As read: gal 3094.9
